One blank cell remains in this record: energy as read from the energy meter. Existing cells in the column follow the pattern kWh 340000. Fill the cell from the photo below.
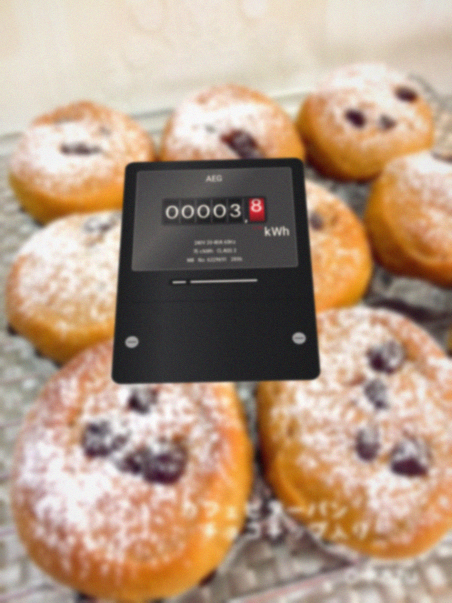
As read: kWh 3.8
